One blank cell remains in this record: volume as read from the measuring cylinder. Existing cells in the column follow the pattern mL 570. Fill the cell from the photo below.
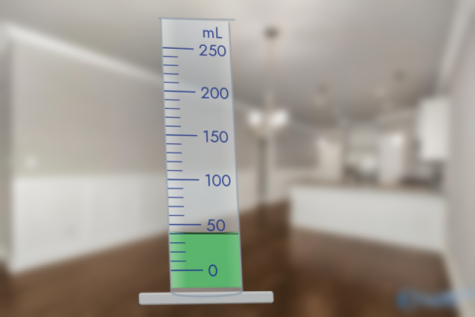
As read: mL 40
